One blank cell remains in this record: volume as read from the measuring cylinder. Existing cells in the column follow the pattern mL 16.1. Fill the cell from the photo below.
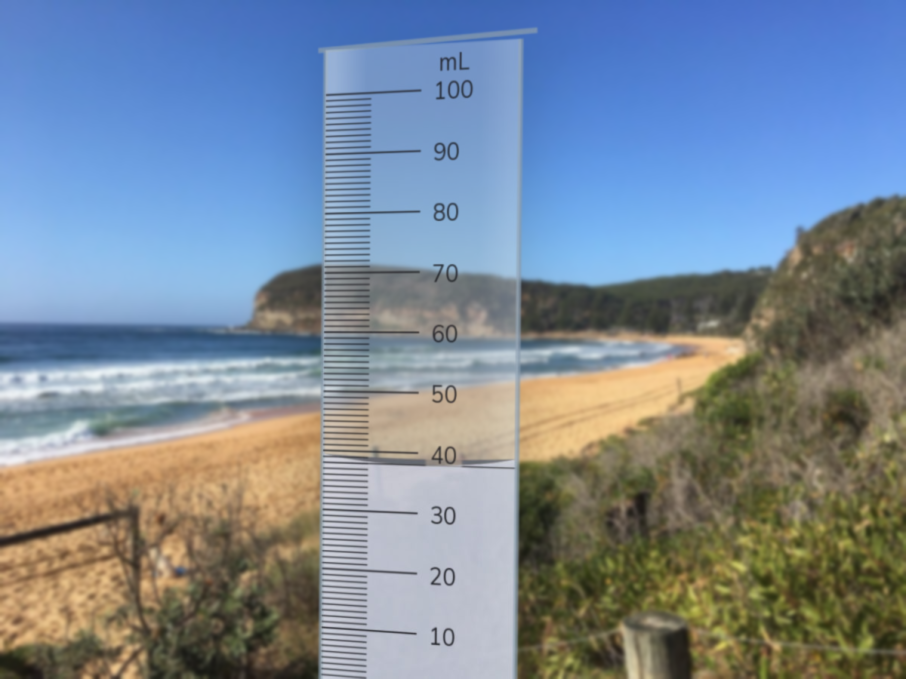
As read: mL 38
